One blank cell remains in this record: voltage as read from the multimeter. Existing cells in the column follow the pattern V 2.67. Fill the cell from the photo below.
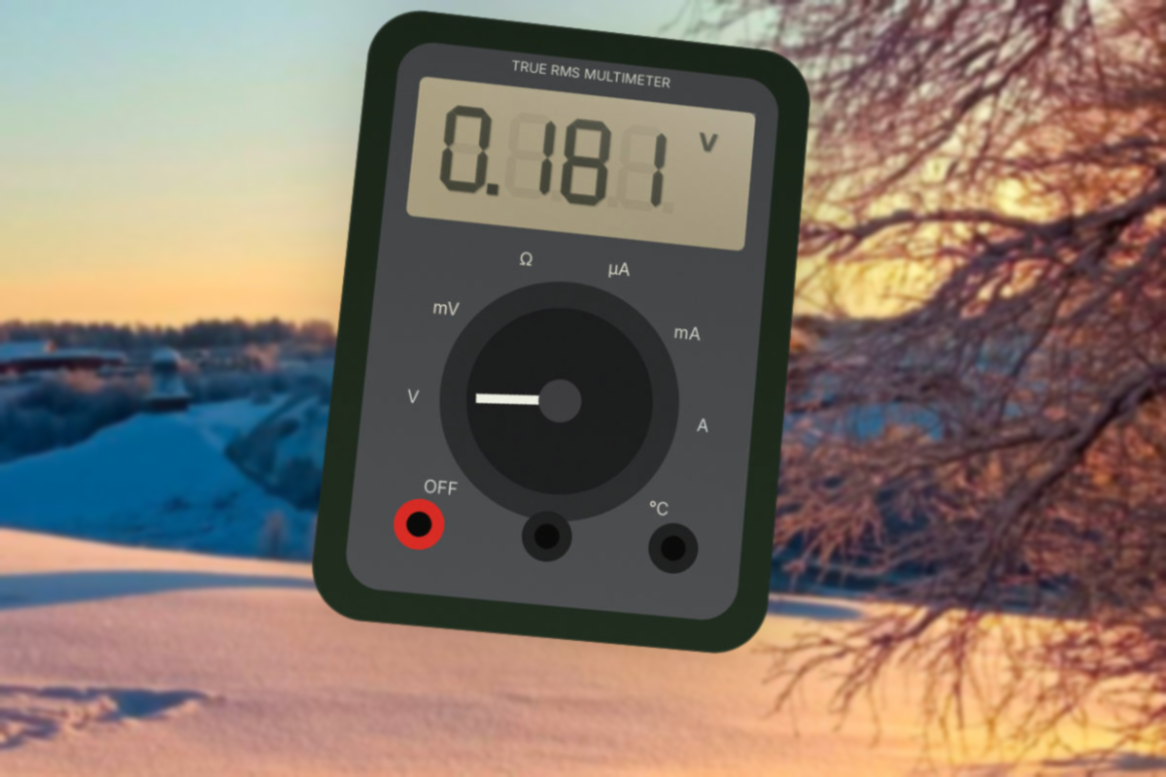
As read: V 0.181
